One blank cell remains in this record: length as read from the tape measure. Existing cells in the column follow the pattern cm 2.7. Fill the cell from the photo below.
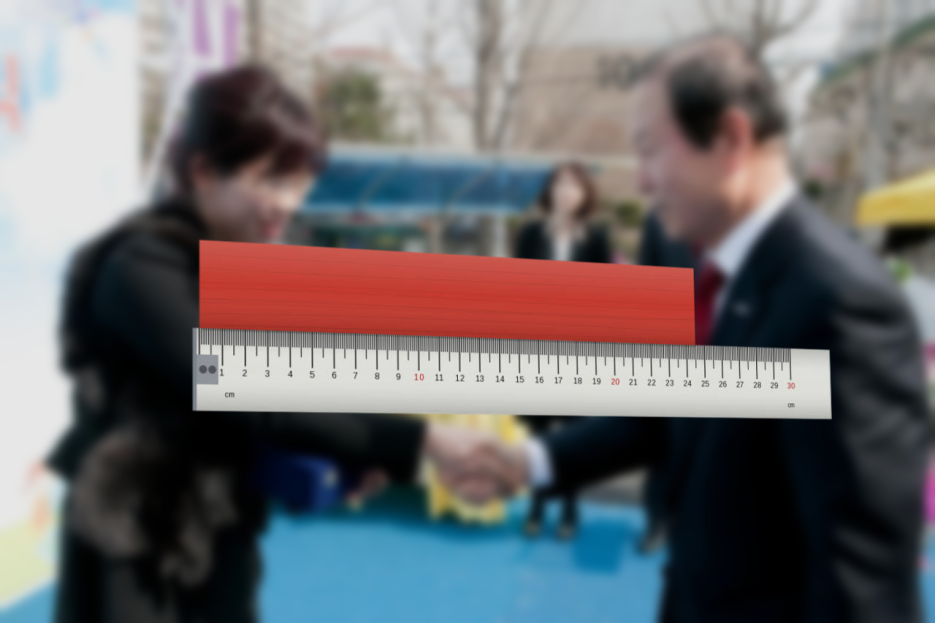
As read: cm 24.5
